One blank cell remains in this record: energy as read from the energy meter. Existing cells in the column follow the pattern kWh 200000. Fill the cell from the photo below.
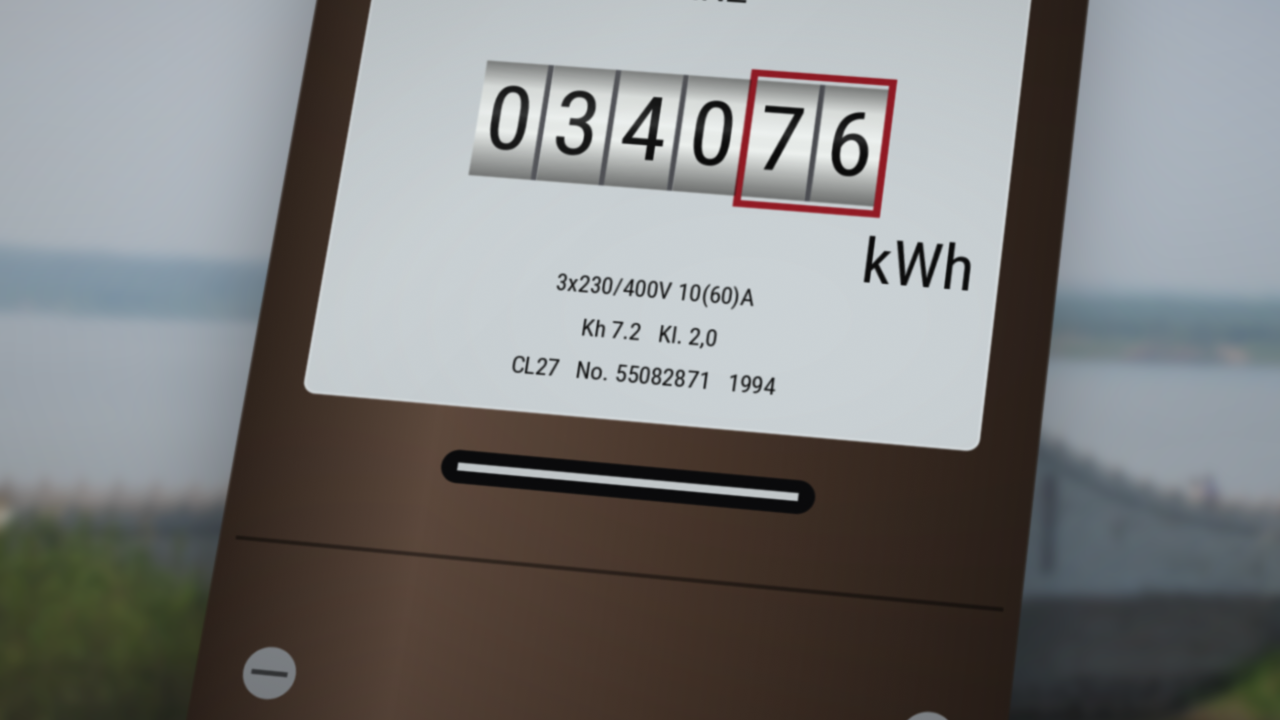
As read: kWh 340.76
